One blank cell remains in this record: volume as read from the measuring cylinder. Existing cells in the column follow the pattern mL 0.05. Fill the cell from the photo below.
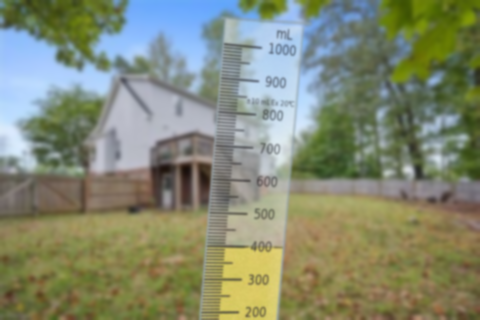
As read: mL 400
